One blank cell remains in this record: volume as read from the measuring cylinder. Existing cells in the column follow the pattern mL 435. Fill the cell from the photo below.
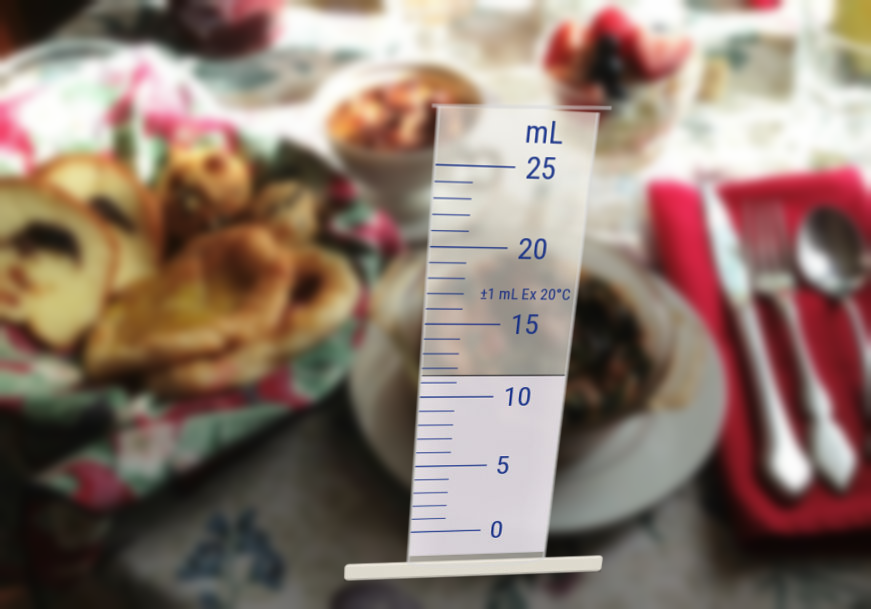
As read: mL 11.5
